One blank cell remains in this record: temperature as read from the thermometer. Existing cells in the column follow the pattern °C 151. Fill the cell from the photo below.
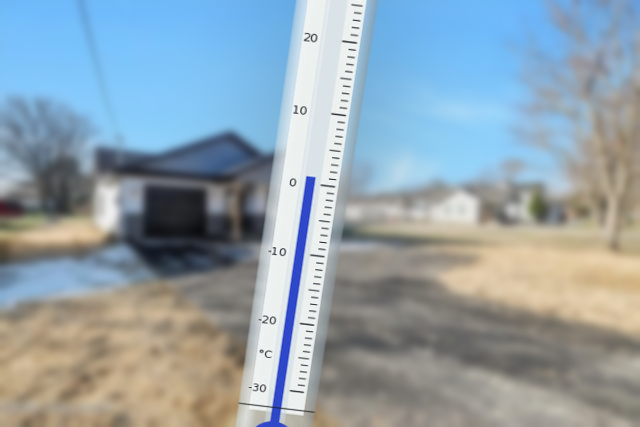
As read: °C 1
